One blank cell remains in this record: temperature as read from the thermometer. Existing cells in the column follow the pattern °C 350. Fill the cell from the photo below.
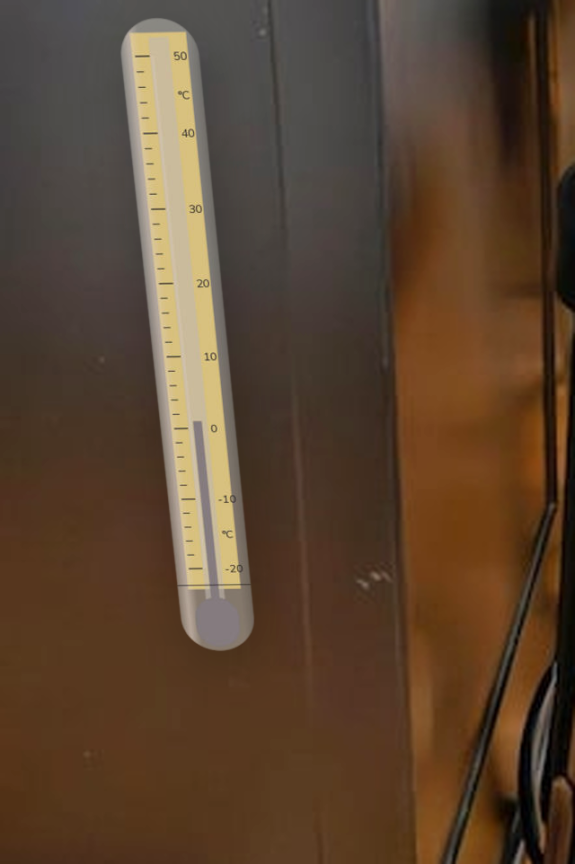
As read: °C 1
